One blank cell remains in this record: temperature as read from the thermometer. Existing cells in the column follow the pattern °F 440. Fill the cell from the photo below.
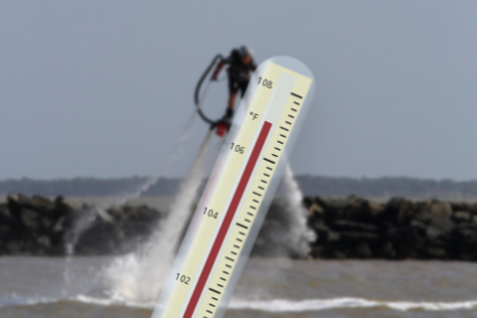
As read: °F 107
